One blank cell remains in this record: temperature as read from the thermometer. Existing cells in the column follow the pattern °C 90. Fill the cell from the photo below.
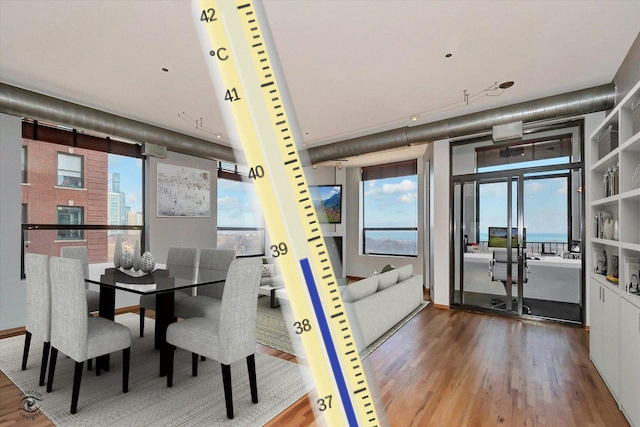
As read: °C 38.8
